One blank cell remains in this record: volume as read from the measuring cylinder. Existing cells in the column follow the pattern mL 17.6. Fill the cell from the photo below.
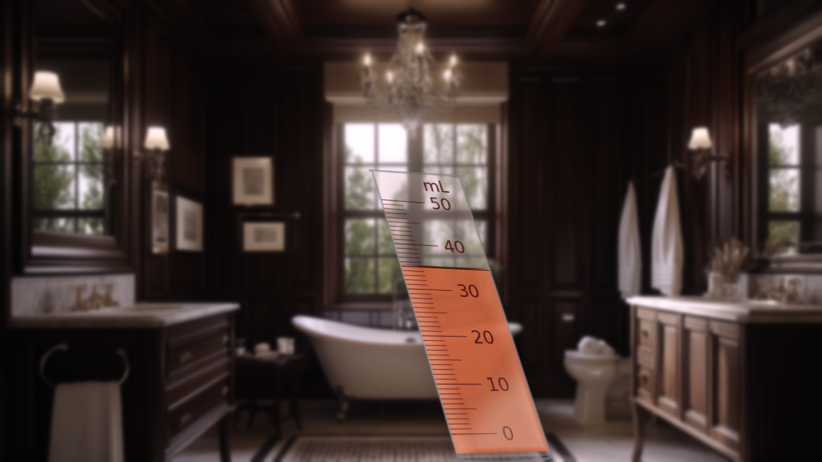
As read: mL 35
